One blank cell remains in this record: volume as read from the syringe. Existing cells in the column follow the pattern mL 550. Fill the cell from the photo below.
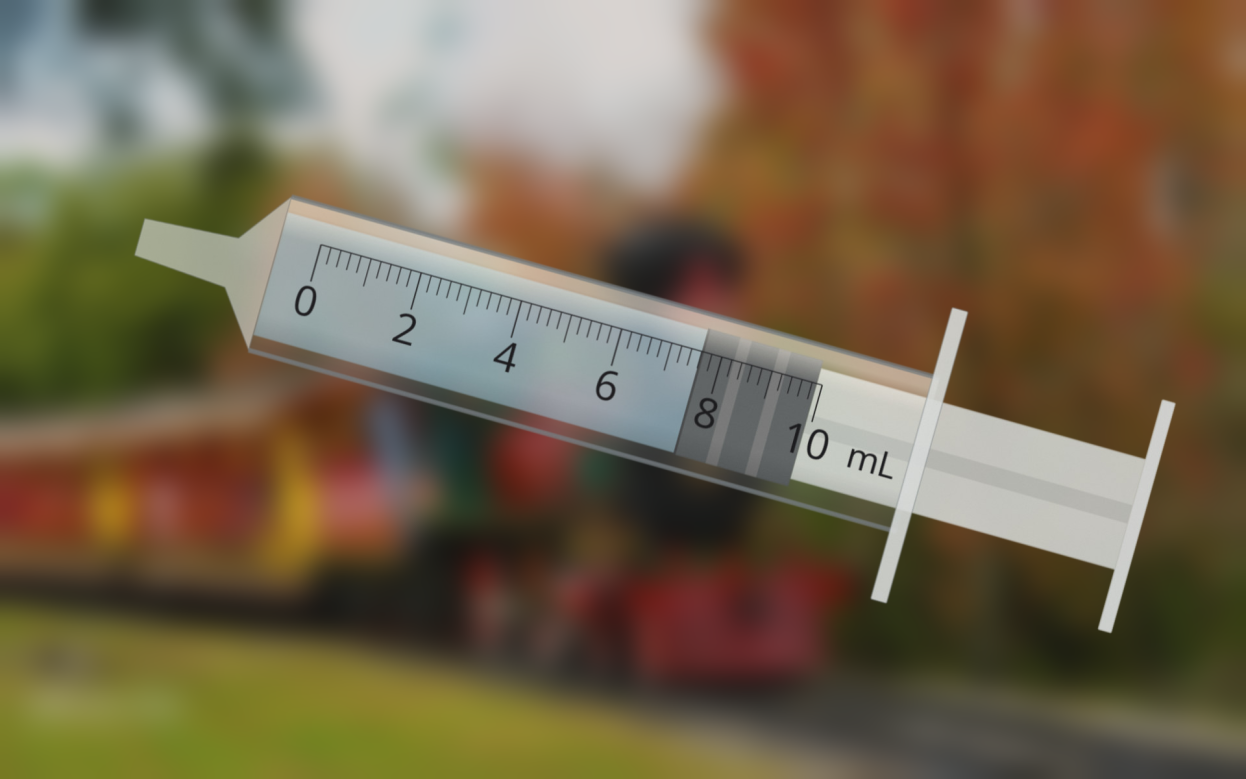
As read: mL 7.6
